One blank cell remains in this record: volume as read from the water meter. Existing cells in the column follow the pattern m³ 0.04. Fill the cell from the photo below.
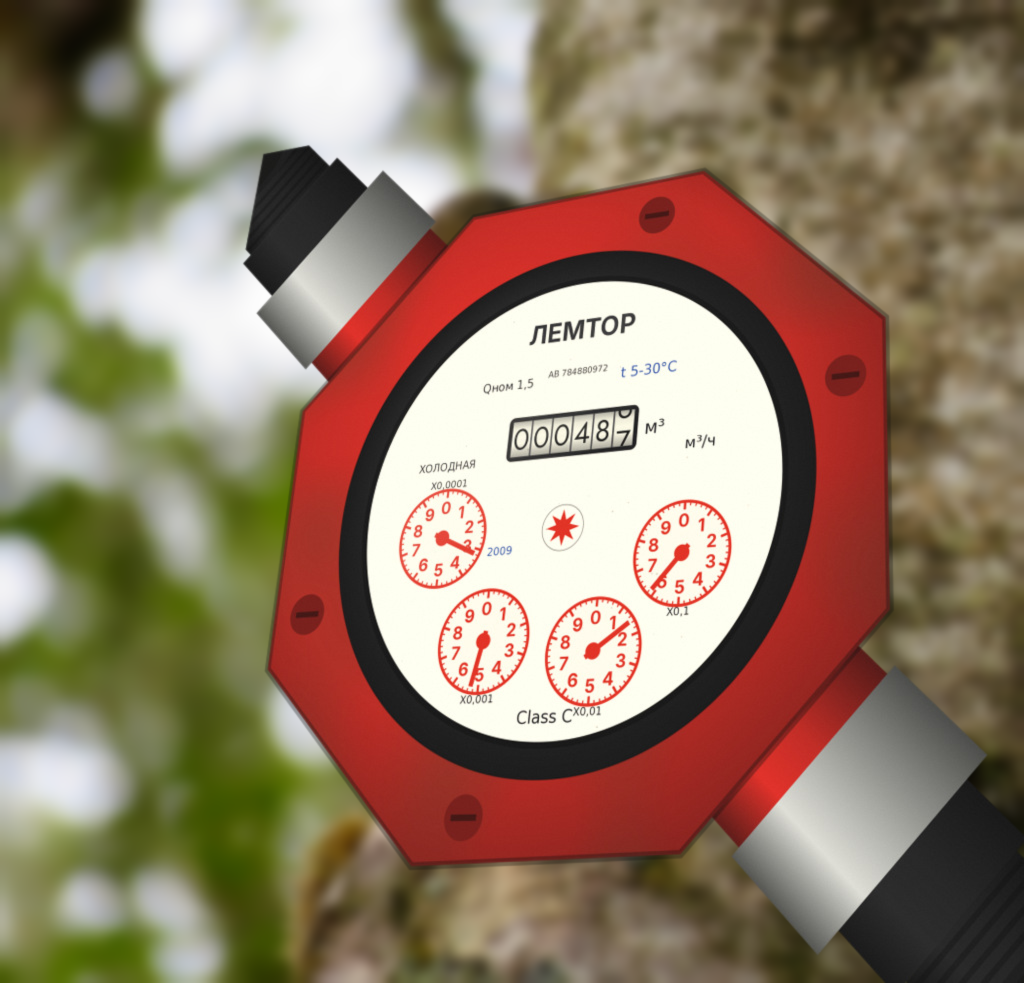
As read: m³ 486.6153
